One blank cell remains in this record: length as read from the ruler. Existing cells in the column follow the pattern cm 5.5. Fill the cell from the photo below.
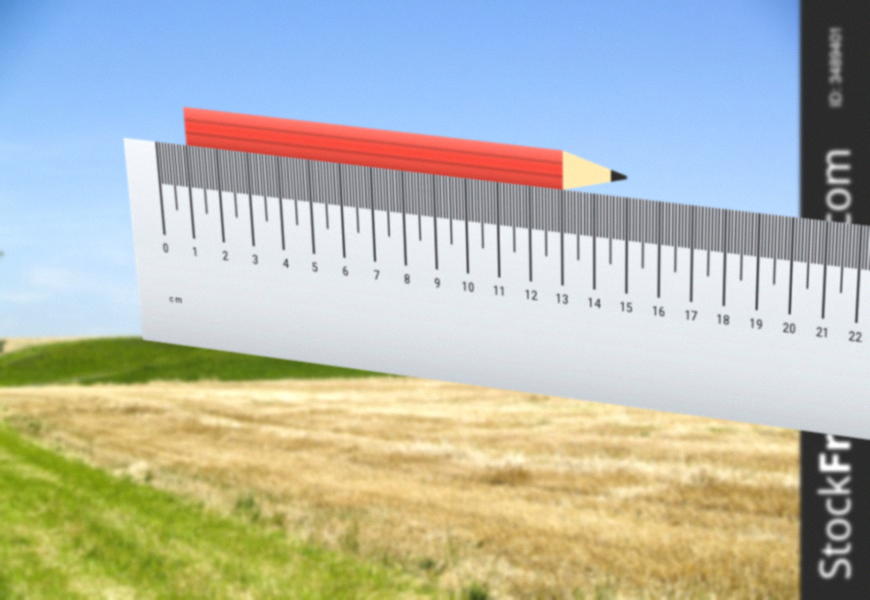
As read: cm 14
